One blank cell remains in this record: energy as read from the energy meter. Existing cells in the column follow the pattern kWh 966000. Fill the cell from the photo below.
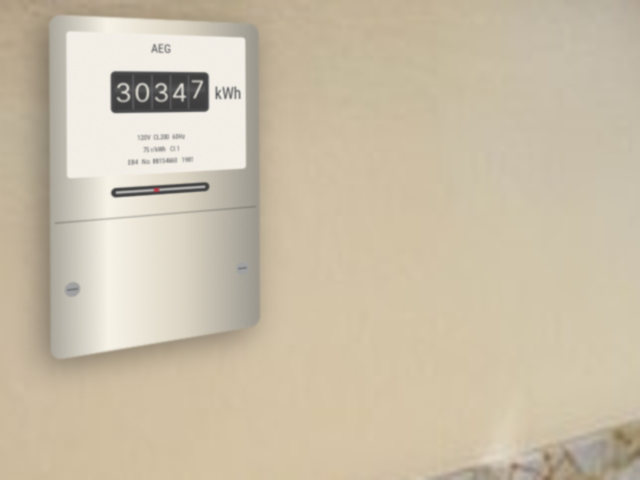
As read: kWh 30347
